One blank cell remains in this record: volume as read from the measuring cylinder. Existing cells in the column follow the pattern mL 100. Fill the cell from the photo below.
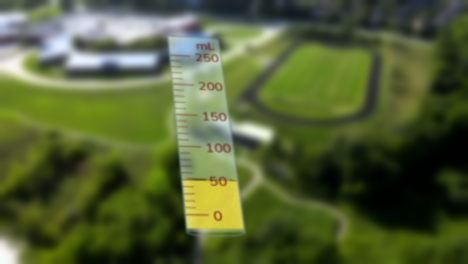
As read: mL 50
